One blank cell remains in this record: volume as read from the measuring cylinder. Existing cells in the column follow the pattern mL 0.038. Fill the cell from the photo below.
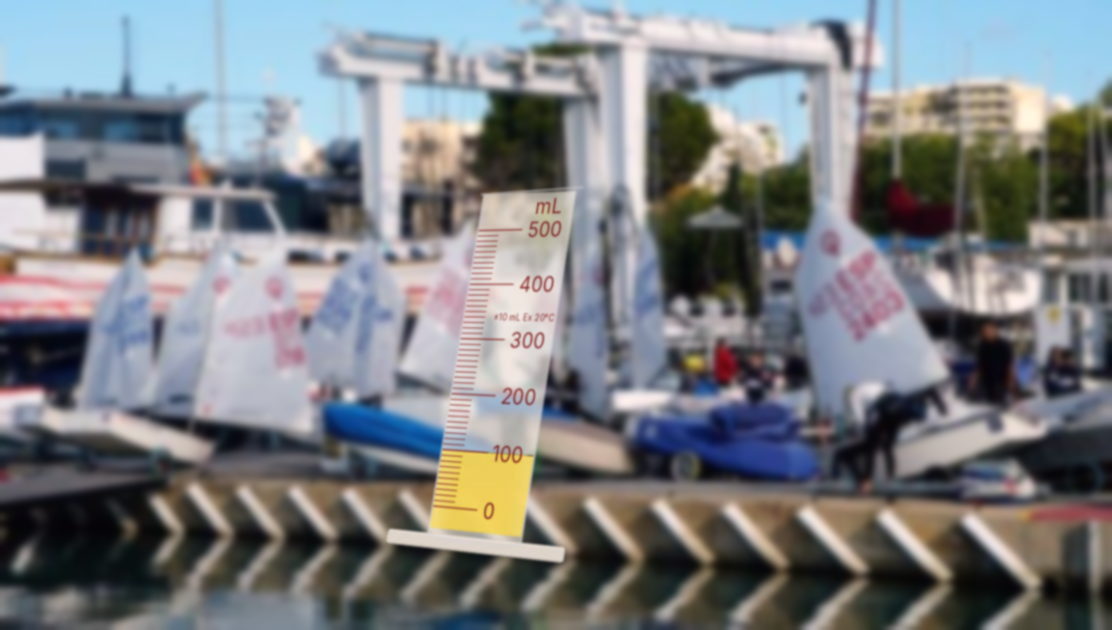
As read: mL 100
